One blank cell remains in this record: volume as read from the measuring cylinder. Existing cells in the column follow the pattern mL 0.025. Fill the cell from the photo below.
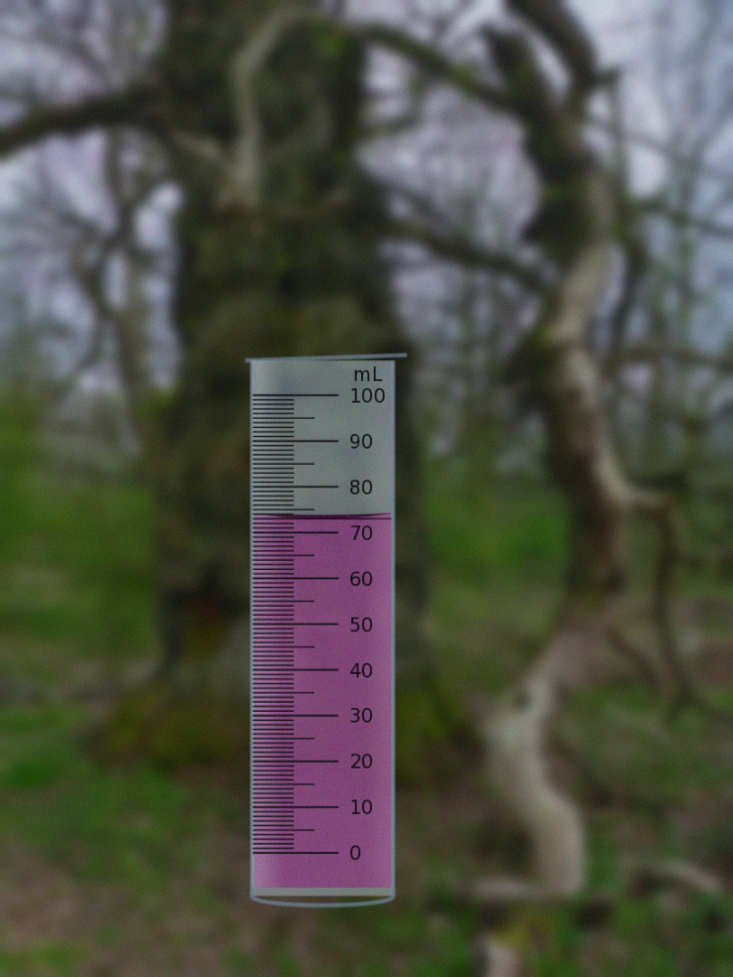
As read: mL 73
